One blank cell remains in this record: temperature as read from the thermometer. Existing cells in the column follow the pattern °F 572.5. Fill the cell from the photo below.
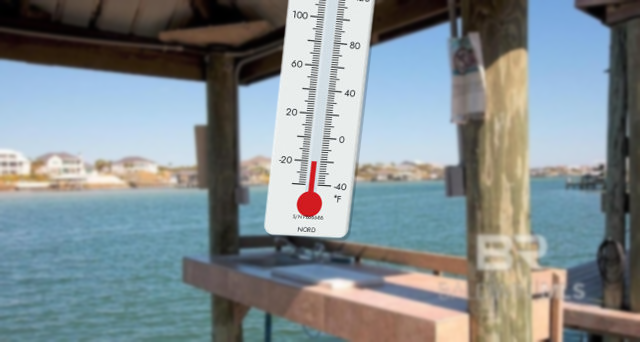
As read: °F -20
